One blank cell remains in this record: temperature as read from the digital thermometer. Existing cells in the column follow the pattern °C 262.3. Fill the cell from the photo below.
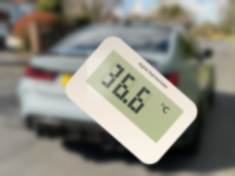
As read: °C 36.6
